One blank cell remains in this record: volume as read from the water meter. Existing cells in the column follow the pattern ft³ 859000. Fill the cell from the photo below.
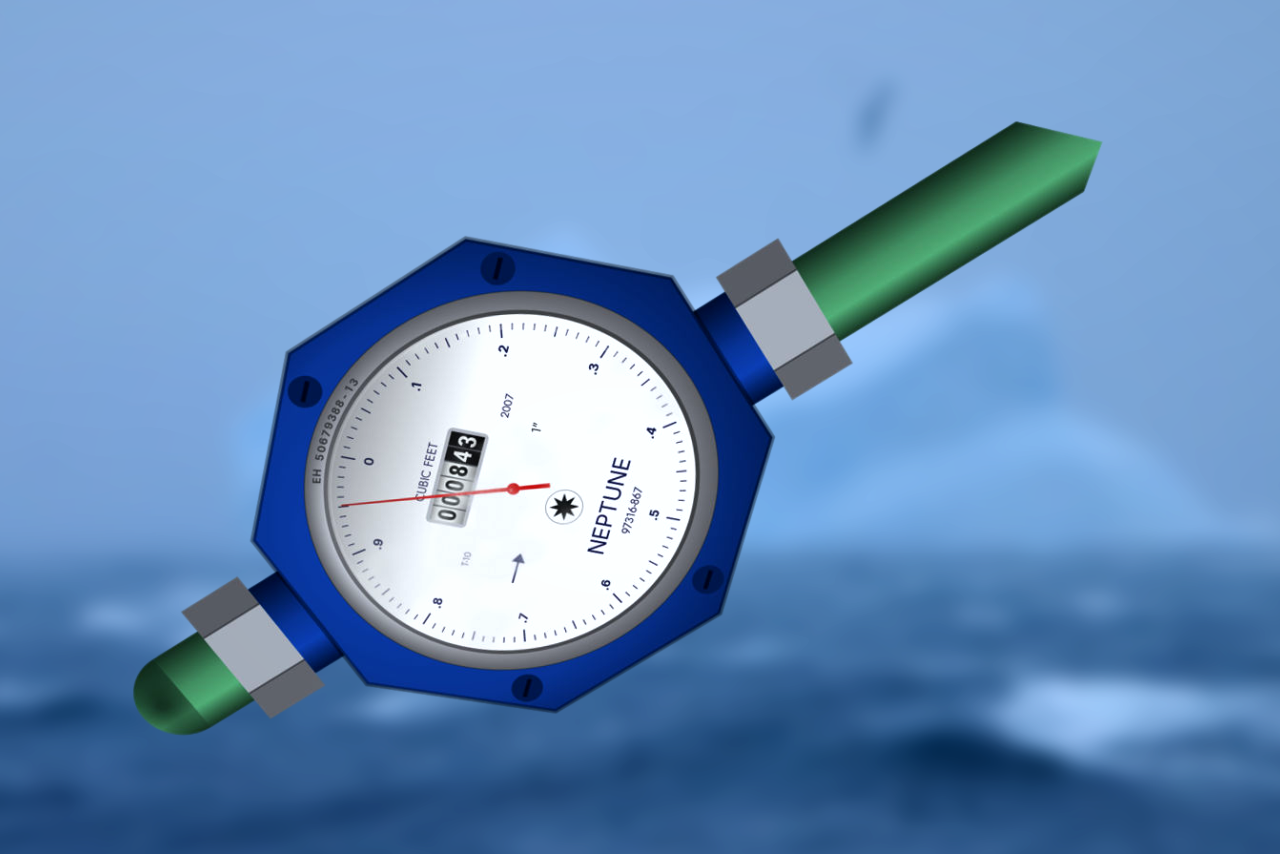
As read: ft³ 842.95
